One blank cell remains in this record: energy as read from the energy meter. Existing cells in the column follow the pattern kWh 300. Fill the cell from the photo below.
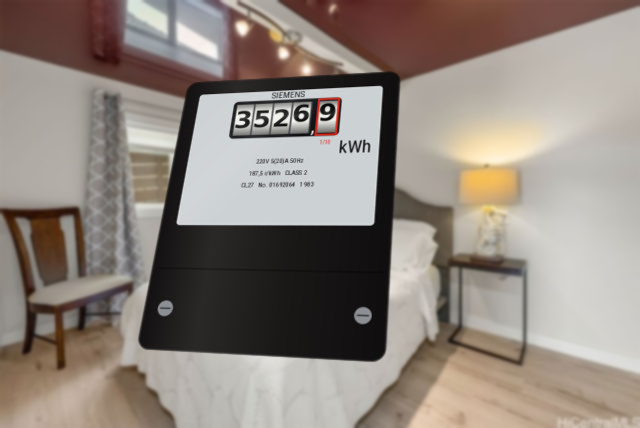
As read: kWh 3526.9
